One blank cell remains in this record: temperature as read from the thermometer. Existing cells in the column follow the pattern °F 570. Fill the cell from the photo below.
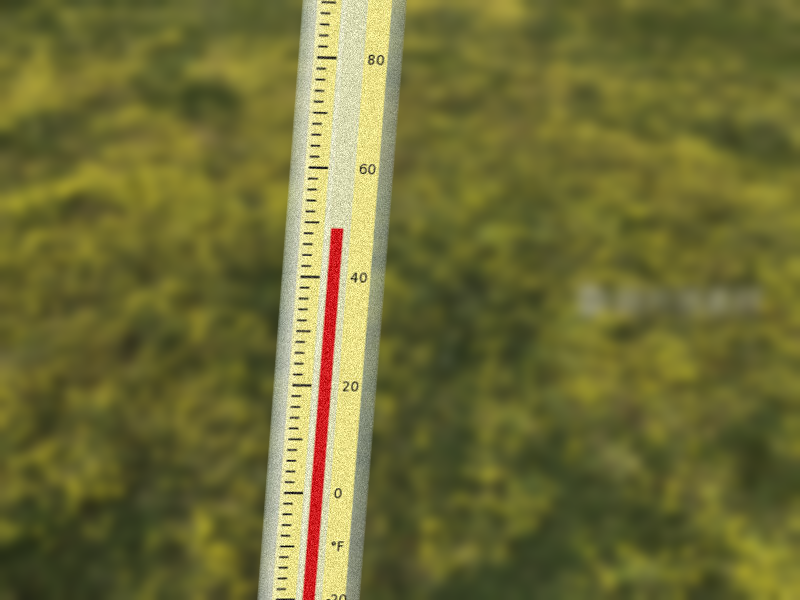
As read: °F 49
